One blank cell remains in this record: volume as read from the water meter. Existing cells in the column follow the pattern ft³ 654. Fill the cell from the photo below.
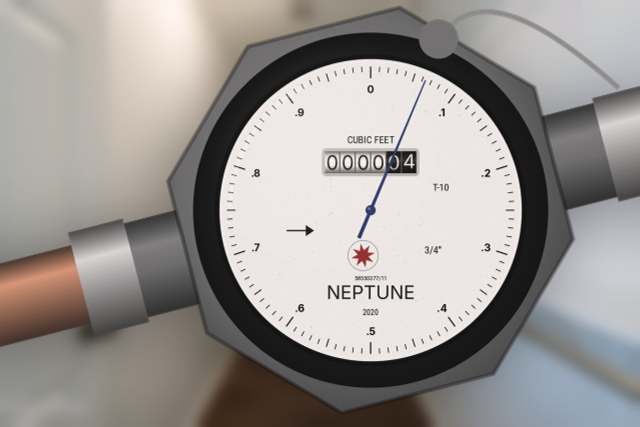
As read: ft³ 4.06
